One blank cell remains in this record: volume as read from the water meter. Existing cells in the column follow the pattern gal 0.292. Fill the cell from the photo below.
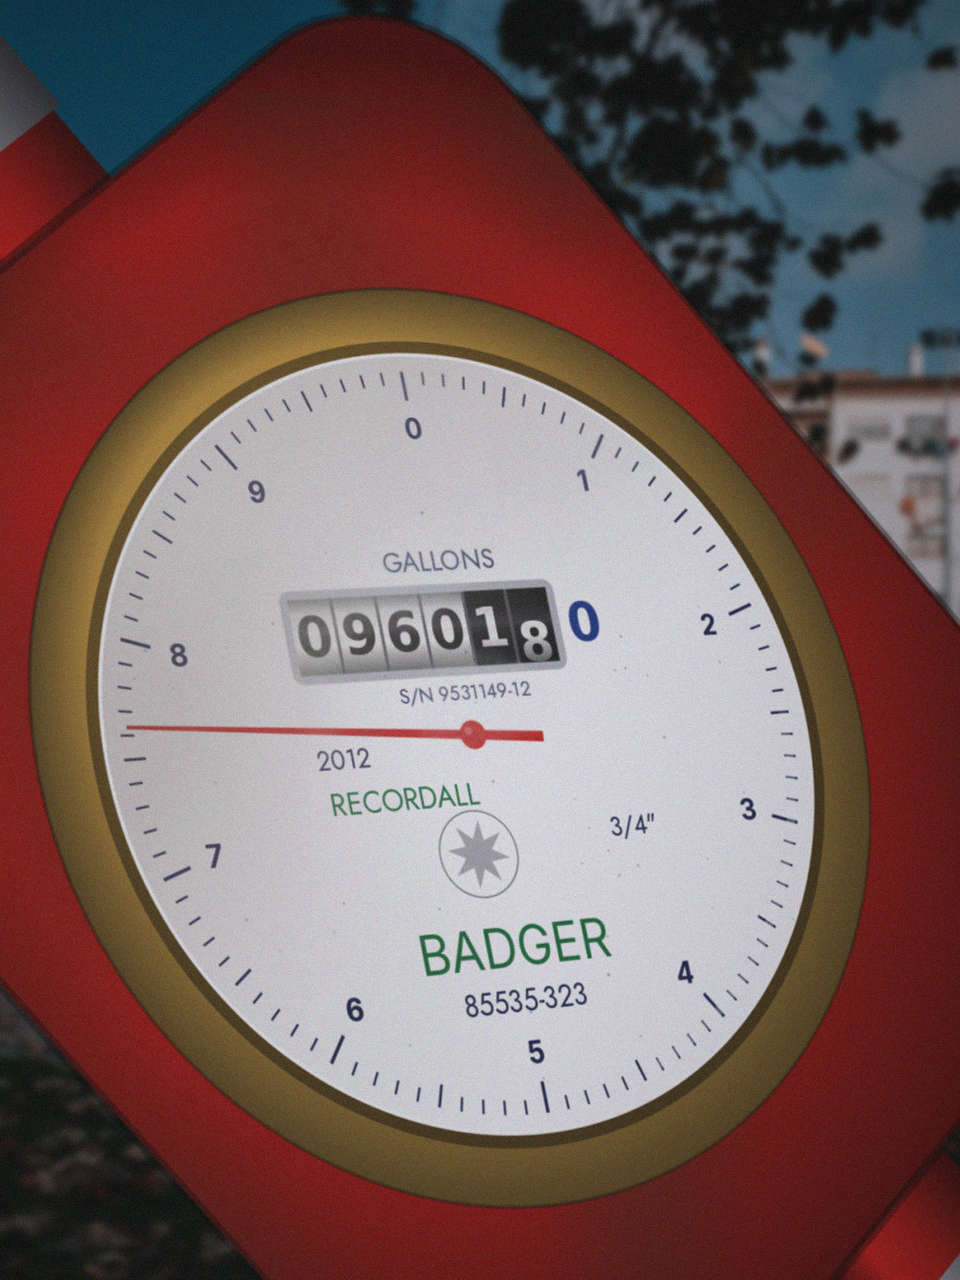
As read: gal 960177.6
